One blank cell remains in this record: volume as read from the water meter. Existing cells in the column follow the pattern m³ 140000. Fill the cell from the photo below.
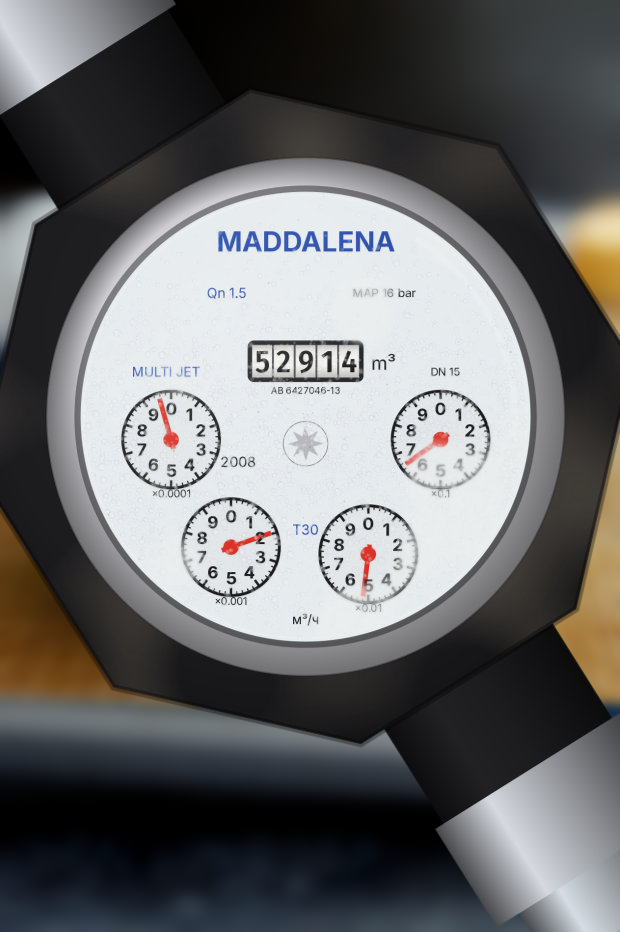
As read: m³ 52914.6519
